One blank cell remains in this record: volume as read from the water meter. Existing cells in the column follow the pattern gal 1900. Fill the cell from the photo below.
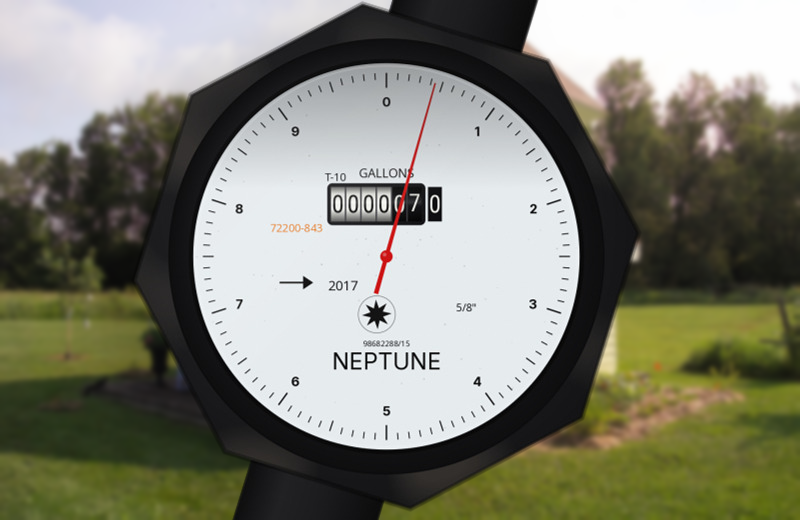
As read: gal 70.4
